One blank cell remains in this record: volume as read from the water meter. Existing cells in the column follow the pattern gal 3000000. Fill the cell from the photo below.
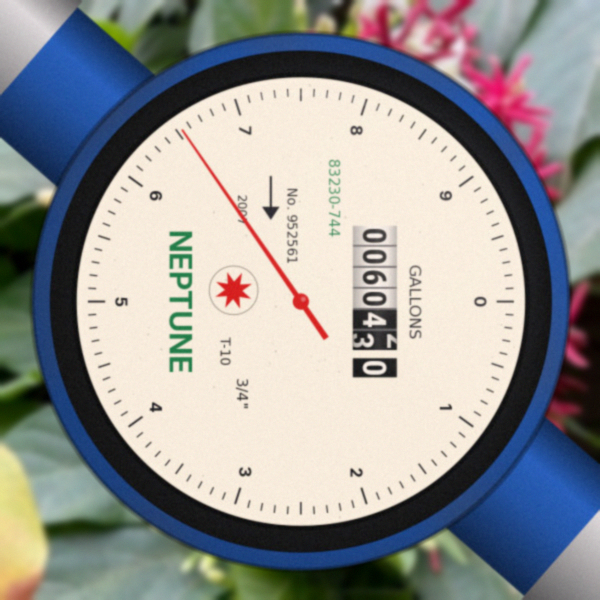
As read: gal 60426.5
